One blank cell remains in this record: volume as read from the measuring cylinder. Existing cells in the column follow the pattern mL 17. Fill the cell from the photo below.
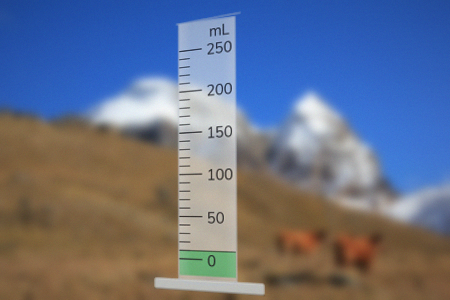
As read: mL 10
